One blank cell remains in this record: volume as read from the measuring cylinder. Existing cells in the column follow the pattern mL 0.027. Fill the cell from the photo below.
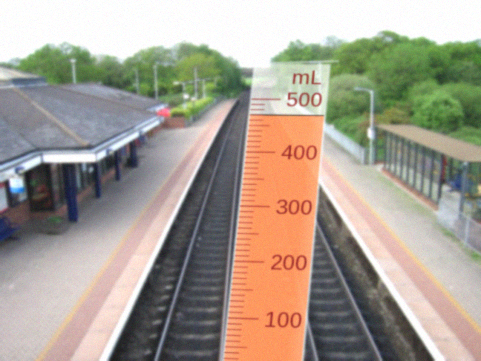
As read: mL 470
